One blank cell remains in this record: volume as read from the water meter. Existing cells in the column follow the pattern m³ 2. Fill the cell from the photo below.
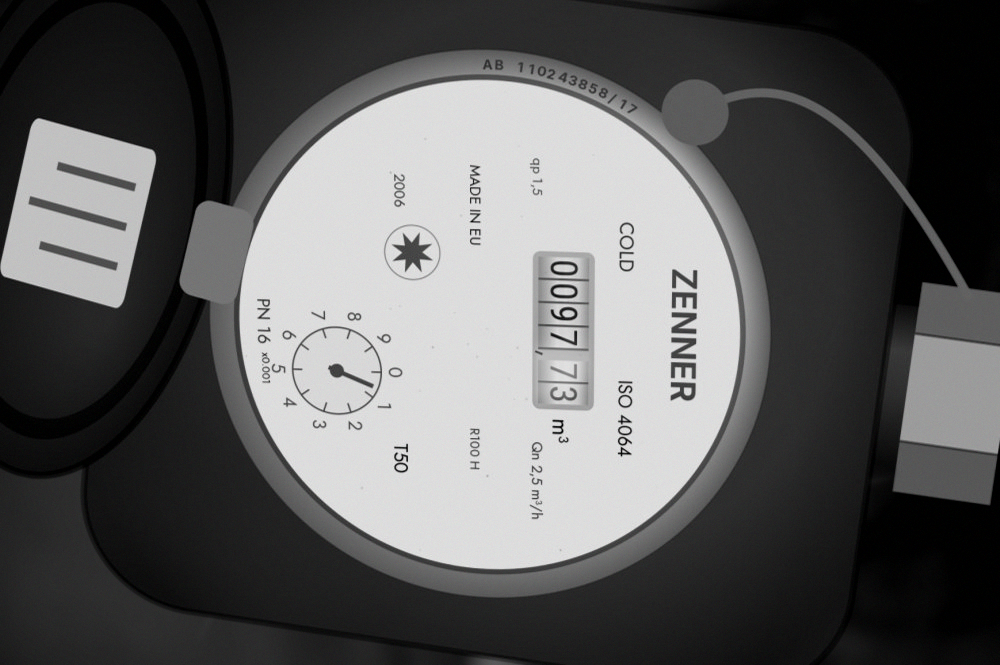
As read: m³ 97.730
